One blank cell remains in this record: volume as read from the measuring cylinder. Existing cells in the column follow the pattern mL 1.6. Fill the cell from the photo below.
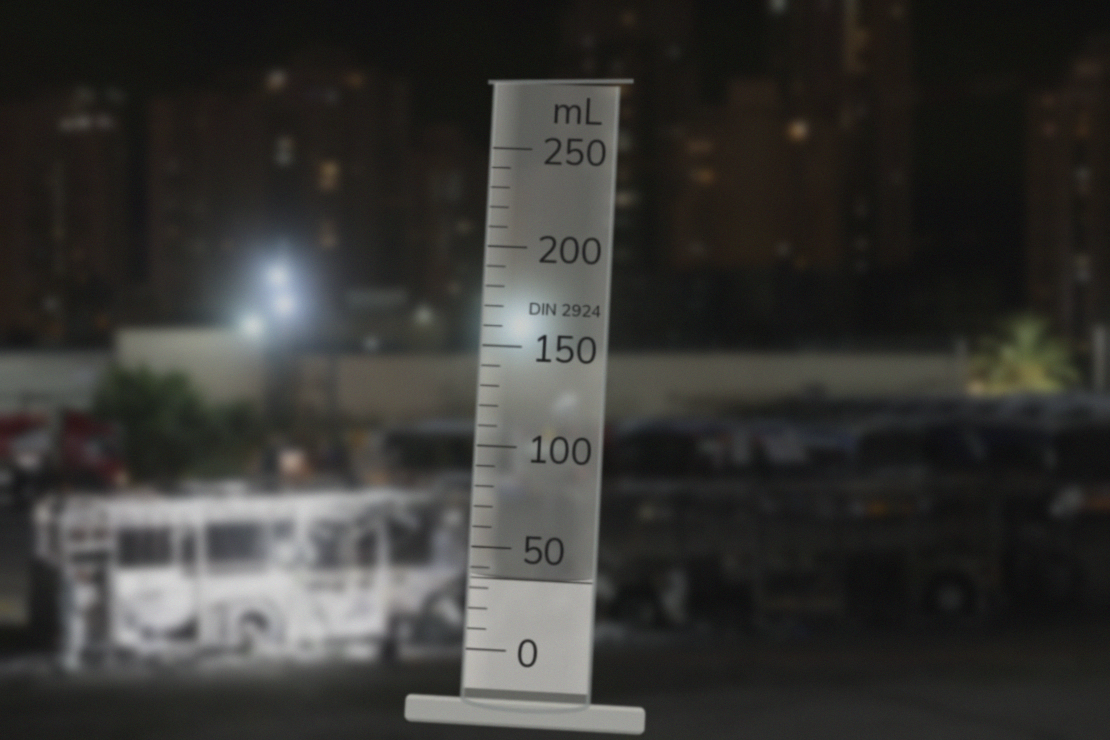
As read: mL 35
